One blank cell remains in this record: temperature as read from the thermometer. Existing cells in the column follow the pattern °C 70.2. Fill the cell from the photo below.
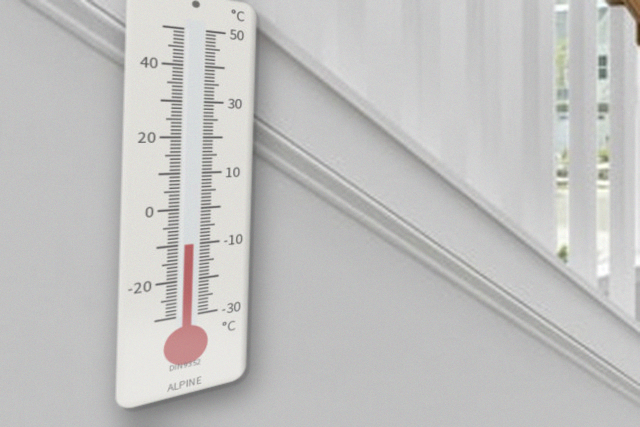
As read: °C -10
